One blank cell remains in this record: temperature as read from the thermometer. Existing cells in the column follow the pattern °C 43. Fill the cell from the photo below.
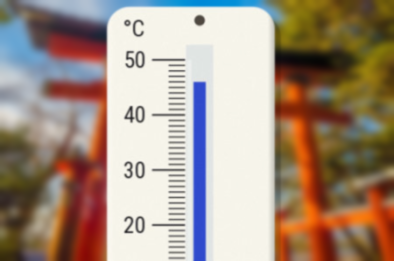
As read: °C 46
